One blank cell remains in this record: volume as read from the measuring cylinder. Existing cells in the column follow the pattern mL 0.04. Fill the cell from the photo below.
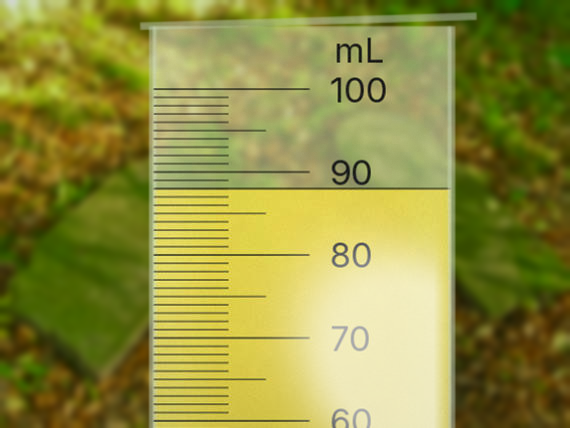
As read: mL 88
